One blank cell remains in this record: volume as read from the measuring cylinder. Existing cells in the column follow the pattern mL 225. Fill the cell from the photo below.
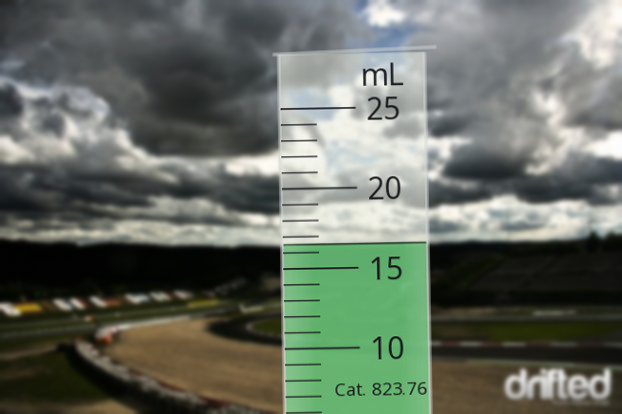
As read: mL 16.5
